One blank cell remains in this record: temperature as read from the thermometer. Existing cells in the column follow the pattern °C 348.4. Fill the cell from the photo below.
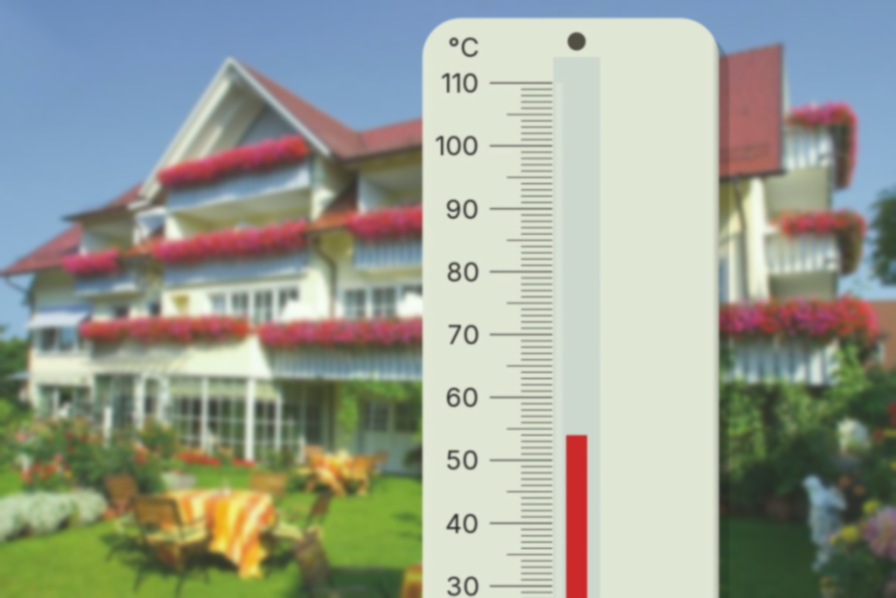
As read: °C 54
